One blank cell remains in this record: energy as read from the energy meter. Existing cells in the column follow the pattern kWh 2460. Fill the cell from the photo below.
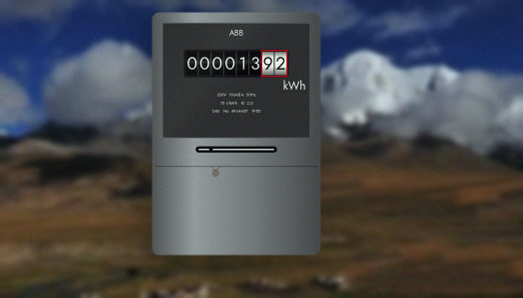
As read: kWh 13.92
